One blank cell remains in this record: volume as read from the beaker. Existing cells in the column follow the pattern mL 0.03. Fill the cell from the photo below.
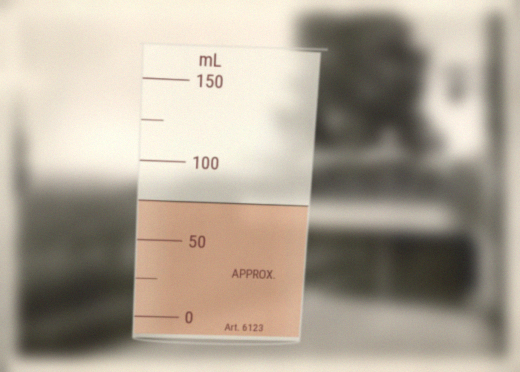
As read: mL 75
